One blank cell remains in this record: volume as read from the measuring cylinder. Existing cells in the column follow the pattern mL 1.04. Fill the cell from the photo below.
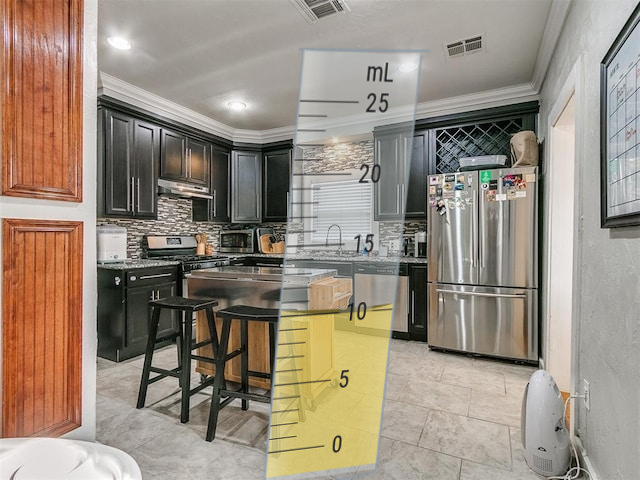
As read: mL 10
